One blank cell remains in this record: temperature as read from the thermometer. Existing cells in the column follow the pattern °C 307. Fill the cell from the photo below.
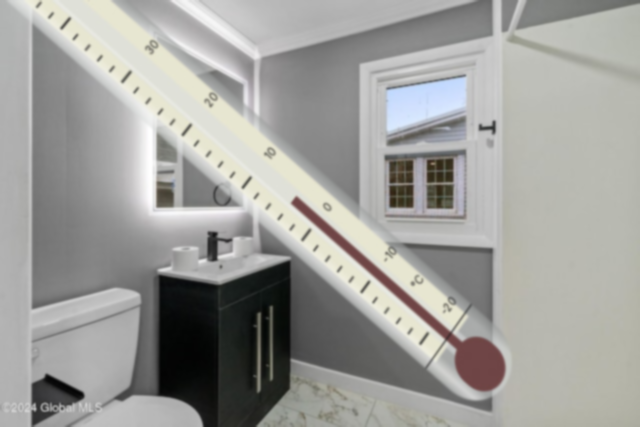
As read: °C 4
